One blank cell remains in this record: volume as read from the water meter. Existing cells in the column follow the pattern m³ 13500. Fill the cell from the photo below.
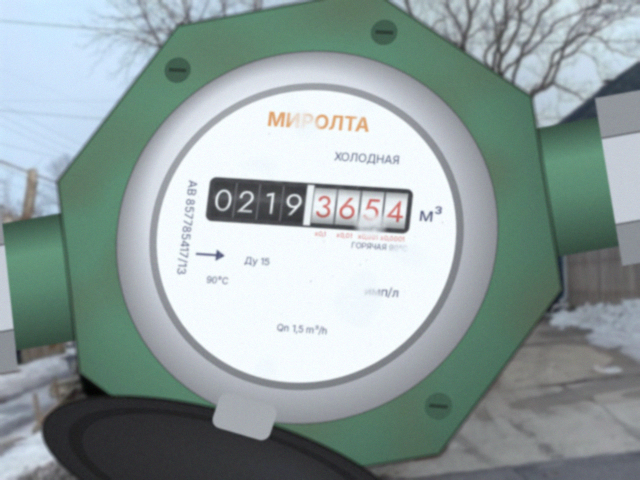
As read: m³ 219.3654
